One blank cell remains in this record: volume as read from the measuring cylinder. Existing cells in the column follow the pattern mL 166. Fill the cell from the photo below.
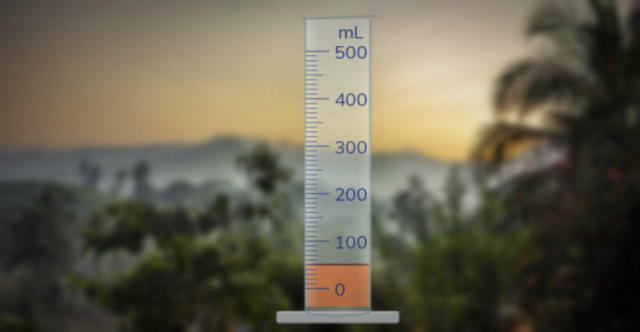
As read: mL 50
